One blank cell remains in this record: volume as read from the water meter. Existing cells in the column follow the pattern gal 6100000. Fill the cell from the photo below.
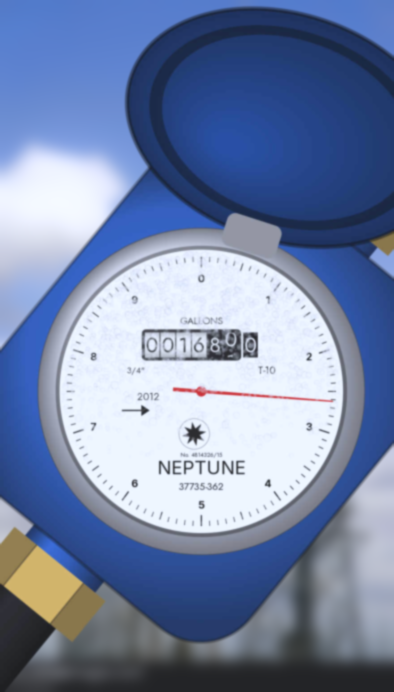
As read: gal 16802.6
